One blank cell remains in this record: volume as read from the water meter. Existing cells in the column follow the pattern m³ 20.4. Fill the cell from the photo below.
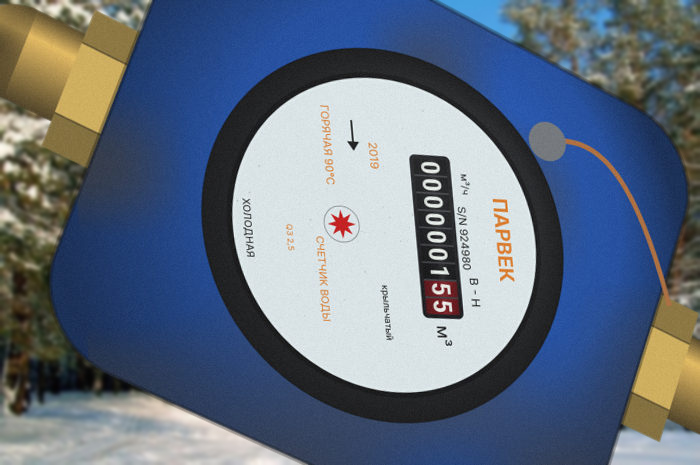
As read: m³ 1.55
